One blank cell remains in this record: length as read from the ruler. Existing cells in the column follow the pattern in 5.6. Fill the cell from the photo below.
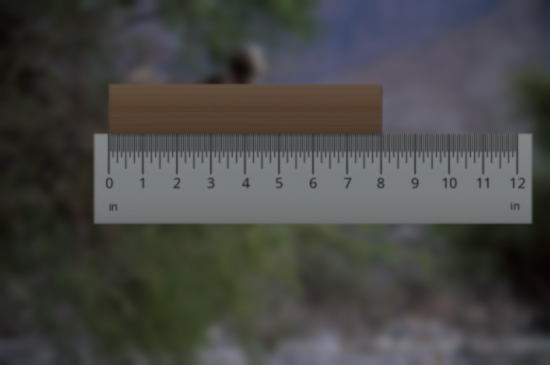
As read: in 8
